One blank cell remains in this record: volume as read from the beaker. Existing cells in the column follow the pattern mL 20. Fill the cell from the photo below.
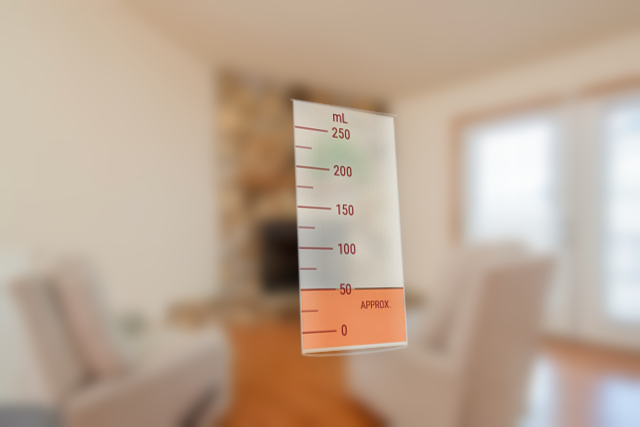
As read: mL 50
